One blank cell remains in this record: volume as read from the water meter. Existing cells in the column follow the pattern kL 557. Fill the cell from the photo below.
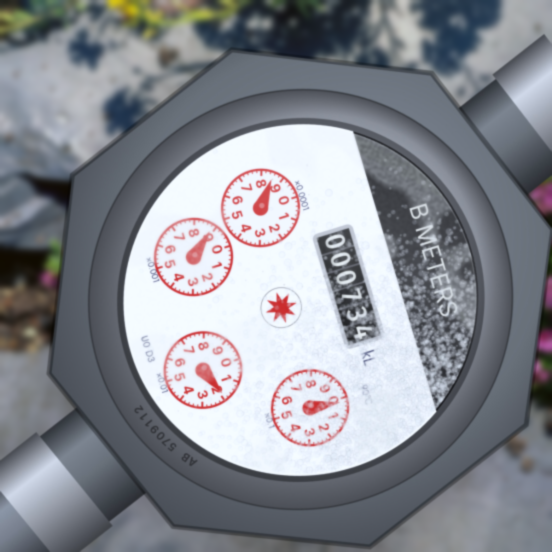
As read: kL 734.0188
